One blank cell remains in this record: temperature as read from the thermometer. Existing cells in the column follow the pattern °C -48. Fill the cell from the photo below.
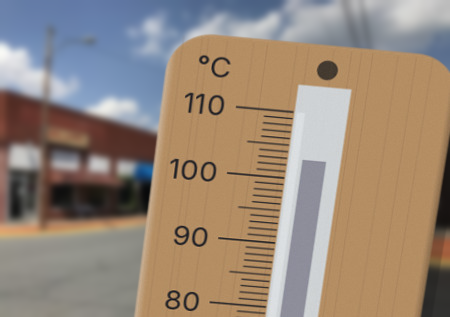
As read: °C 103
